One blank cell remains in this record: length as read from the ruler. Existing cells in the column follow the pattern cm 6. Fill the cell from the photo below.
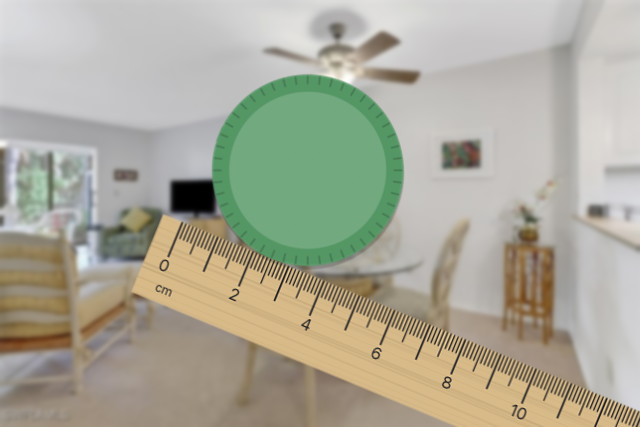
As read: cm 5
